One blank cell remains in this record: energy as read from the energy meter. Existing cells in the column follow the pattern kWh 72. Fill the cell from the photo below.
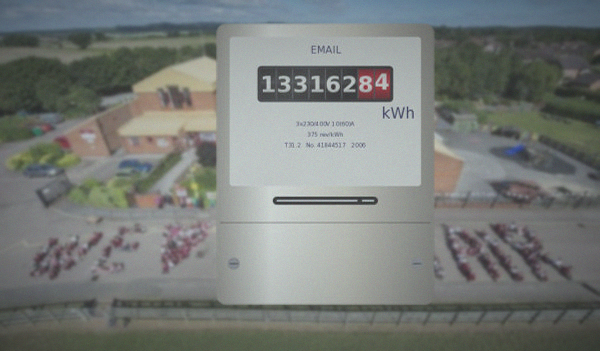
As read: kWh 133162.84
